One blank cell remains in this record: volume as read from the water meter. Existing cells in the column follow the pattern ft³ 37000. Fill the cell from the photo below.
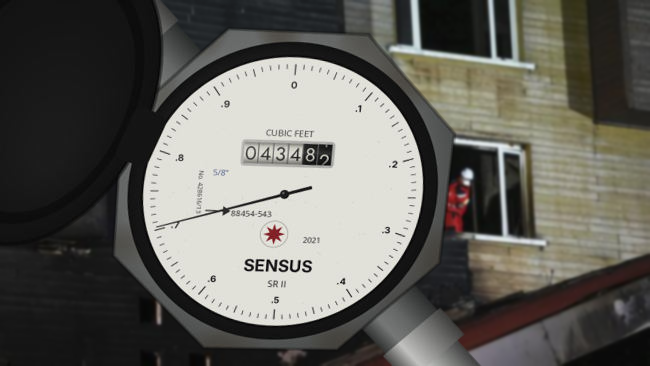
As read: ft³ 43481.70
